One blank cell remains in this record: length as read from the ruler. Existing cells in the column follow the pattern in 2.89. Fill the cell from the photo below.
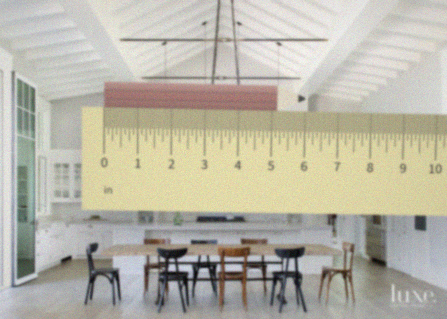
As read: in 6
